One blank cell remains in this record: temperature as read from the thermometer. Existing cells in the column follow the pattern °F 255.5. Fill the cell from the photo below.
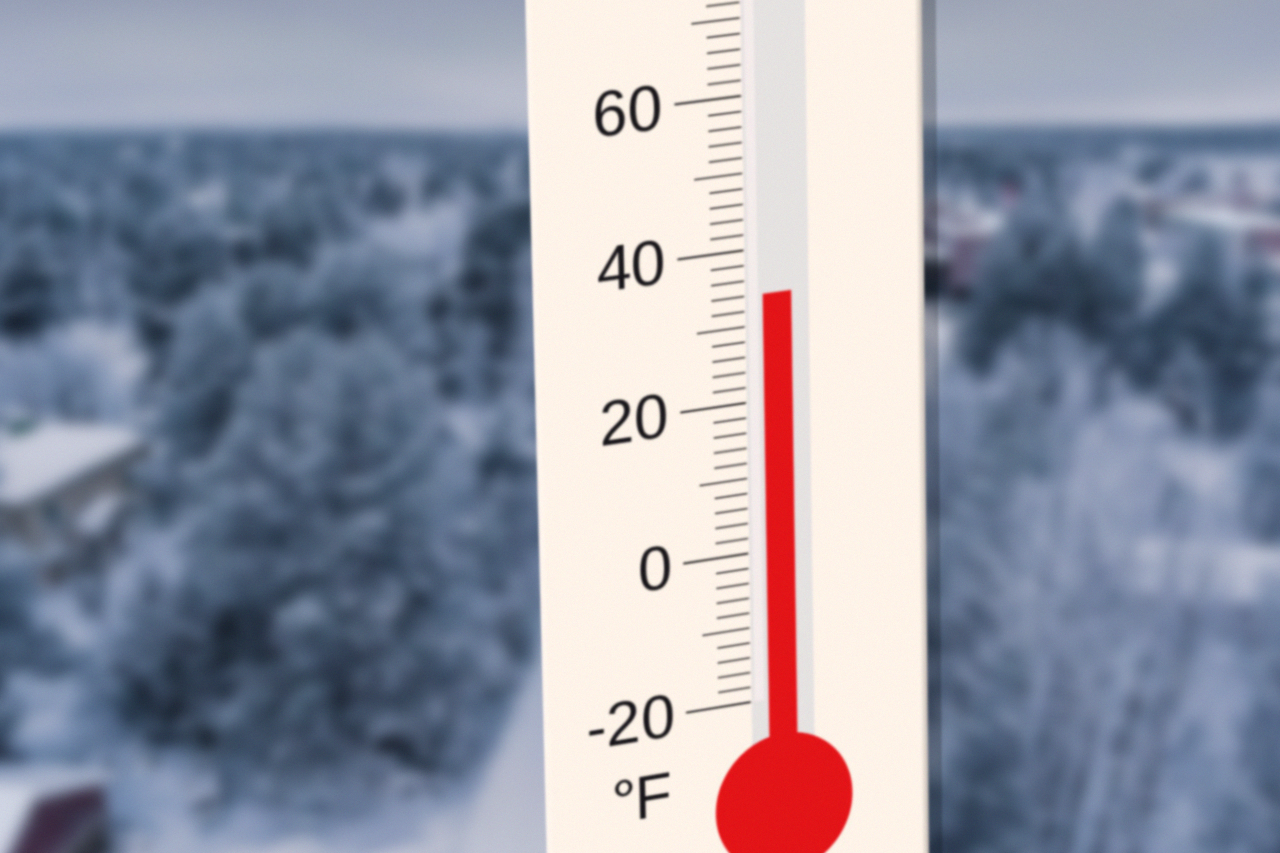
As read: °F 34
